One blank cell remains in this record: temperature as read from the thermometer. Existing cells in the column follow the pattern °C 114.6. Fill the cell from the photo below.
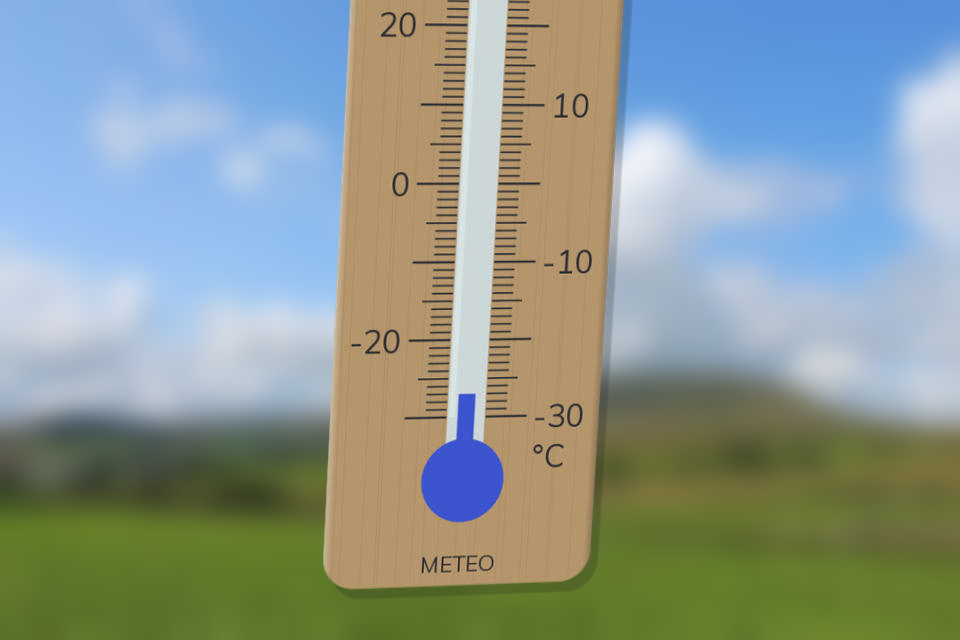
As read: °C -27
